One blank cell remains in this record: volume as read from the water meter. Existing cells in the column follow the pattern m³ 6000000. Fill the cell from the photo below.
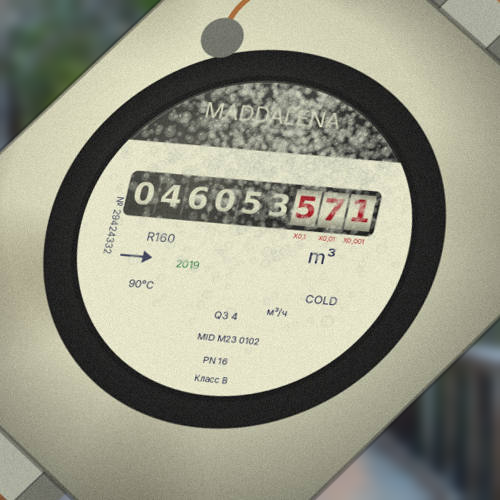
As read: m³ 46053.571
